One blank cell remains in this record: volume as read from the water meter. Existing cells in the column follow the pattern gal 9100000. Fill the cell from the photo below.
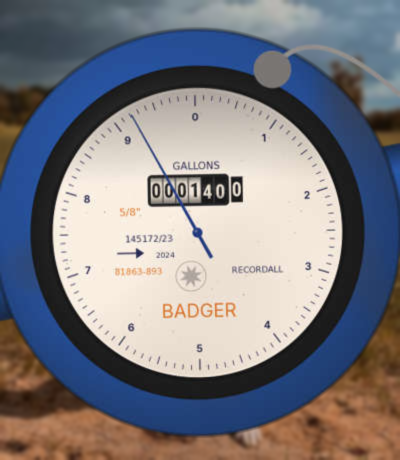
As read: gal 1399.2
